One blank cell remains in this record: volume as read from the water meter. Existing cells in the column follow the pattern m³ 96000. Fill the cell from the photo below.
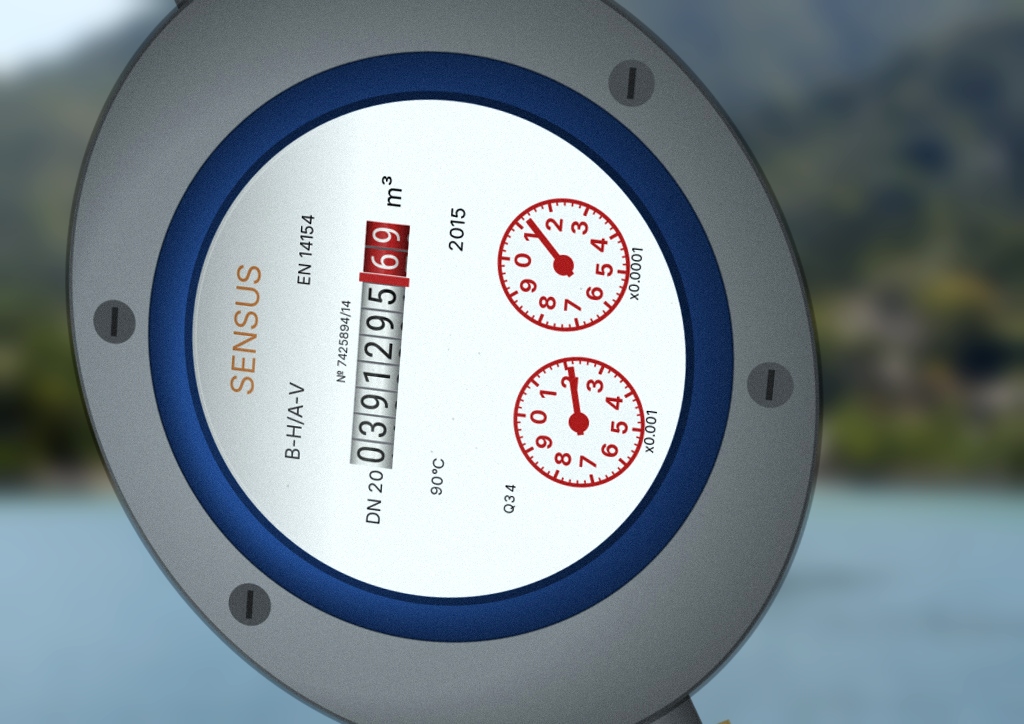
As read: m³ 391295.6921
